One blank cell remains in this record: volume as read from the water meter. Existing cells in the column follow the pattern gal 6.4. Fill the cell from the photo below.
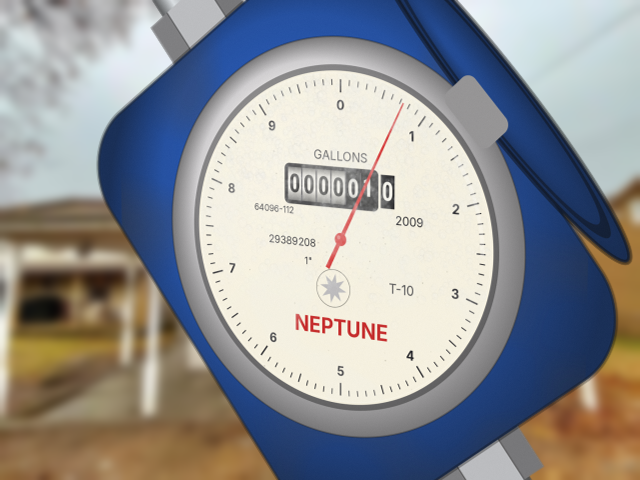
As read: gal 10.7
